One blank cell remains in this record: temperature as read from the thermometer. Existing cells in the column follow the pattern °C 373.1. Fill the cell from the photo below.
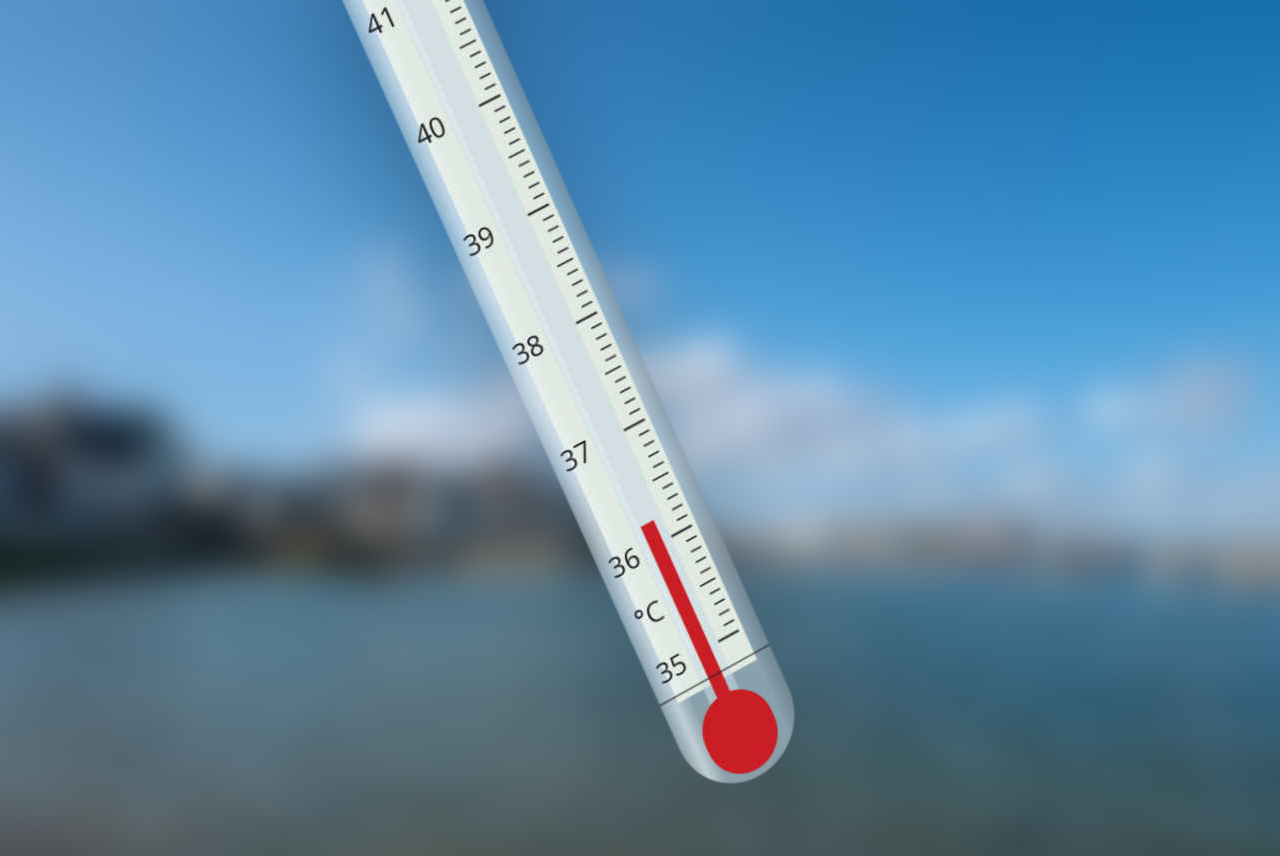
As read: °C 36.2
